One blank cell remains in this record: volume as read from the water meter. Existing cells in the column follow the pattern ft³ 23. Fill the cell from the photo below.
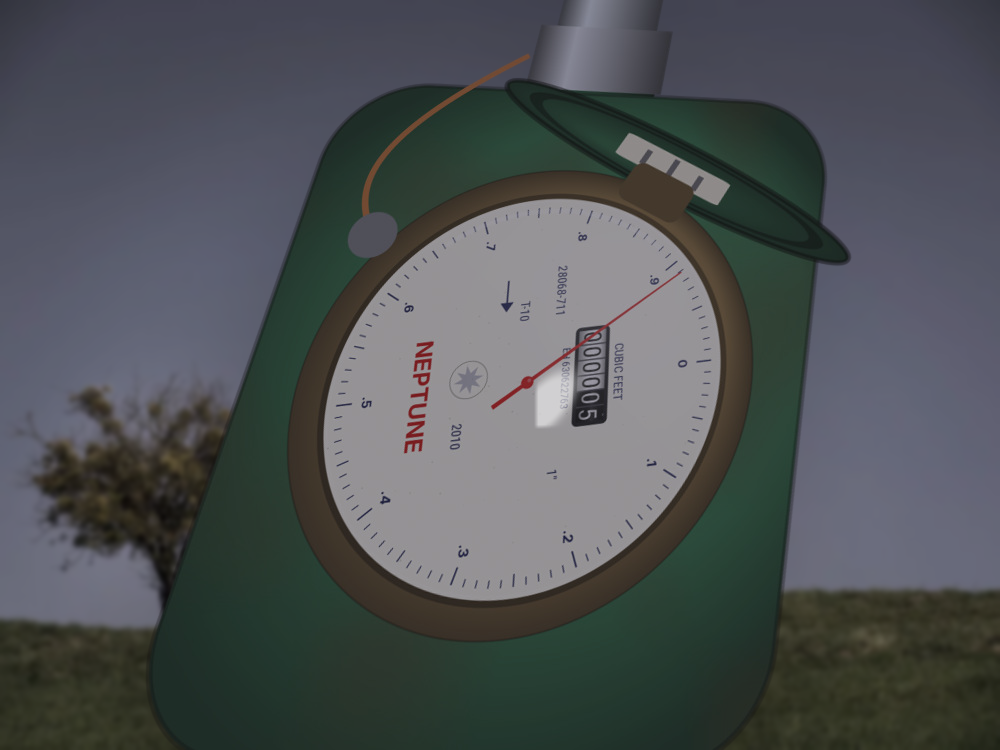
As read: ft³ 4.91
